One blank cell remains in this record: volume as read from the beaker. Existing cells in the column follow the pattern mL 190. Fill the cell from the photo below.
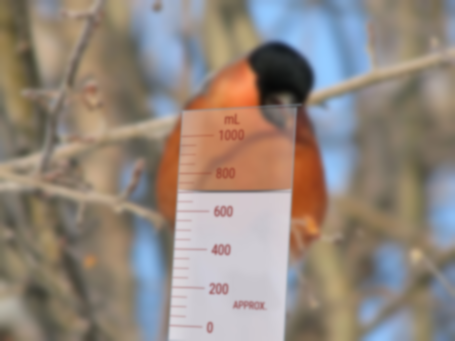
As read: mL 700
